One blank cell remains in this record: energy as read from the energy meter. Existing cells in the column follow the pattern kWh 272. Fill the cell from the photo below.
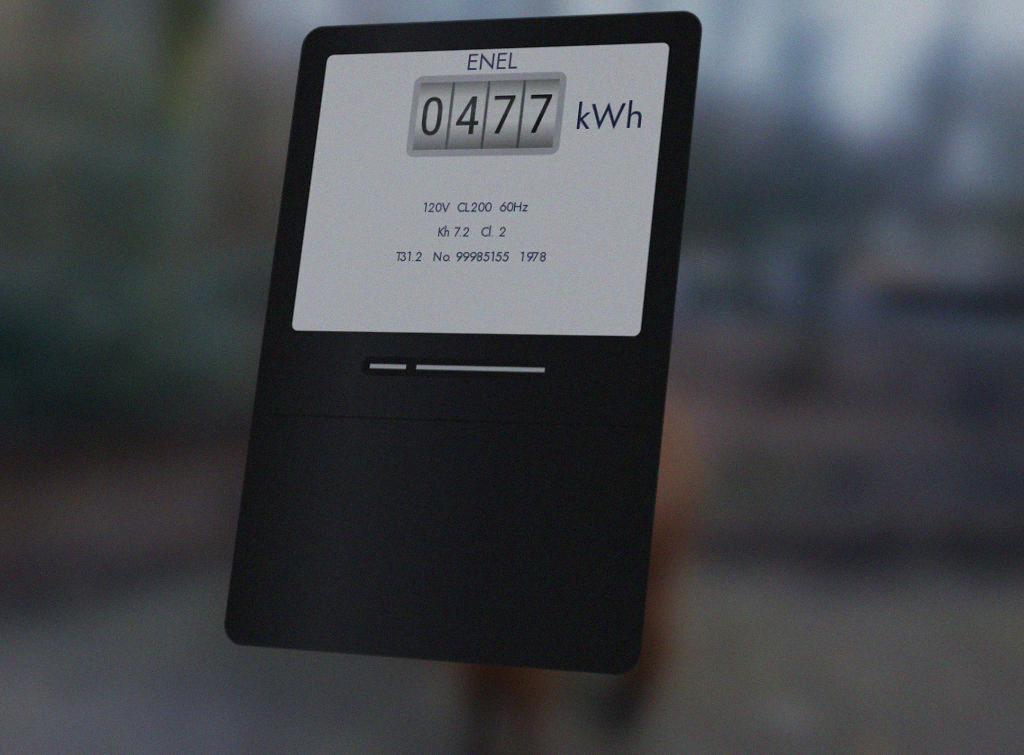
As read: kWh 477
